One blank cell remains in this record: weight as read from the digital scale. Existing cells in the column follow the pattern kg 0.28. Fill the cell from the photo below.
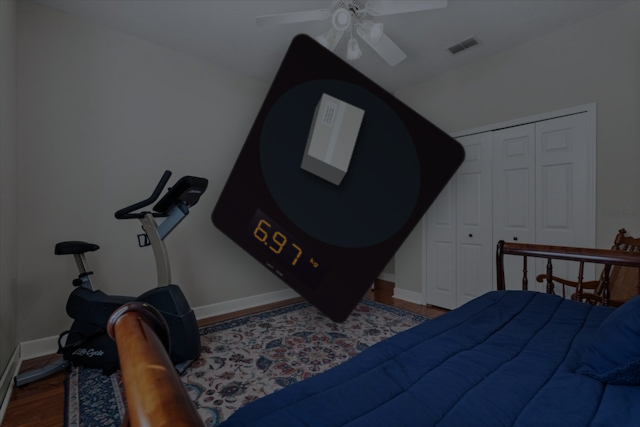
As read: kg 6.97
